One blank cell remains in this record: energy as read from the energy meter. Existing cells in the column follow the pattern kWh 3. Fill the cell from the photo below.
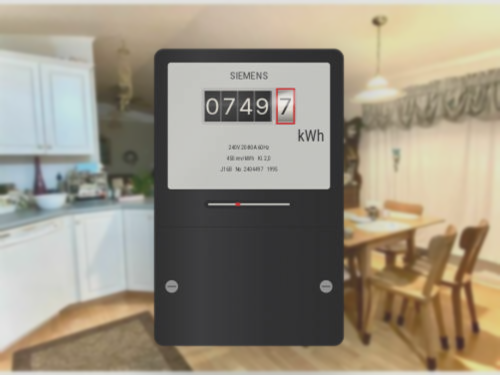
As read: kWh 749.7
